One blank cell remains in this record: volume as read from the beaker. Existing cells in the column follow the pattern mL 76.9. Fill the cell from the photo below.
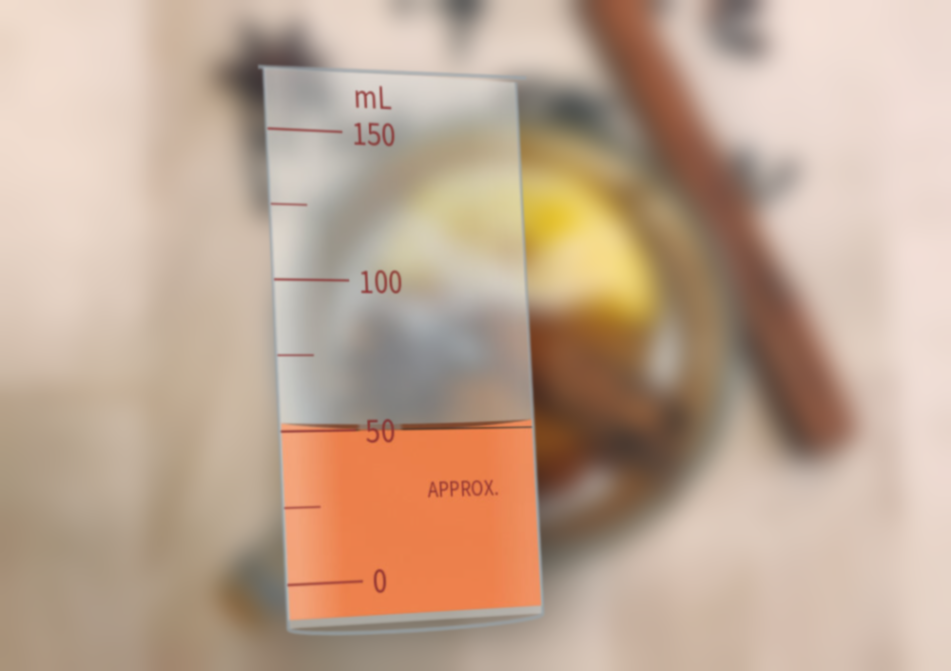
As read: mL 50
